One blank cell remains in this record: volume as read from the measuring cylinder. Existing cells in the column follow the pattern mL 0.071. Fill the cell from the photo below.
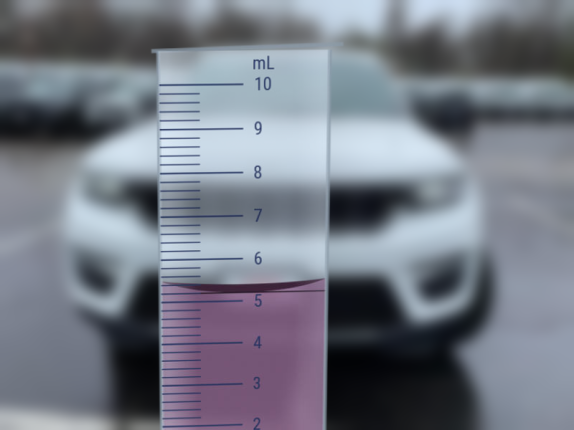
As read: mL 5.2
